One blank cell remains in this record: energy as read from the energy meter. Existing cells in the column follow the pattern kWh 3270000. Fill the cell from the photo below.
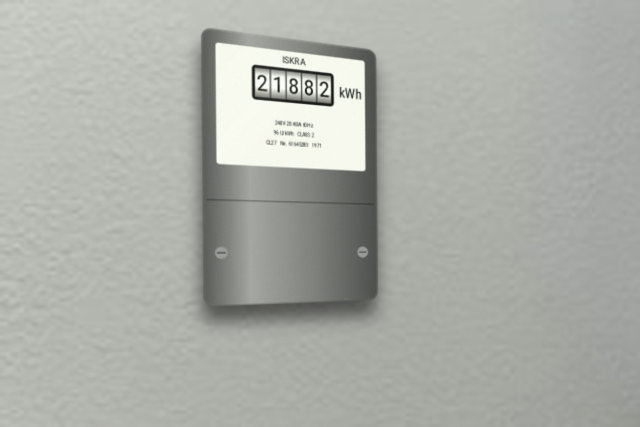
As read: kWh 21882
